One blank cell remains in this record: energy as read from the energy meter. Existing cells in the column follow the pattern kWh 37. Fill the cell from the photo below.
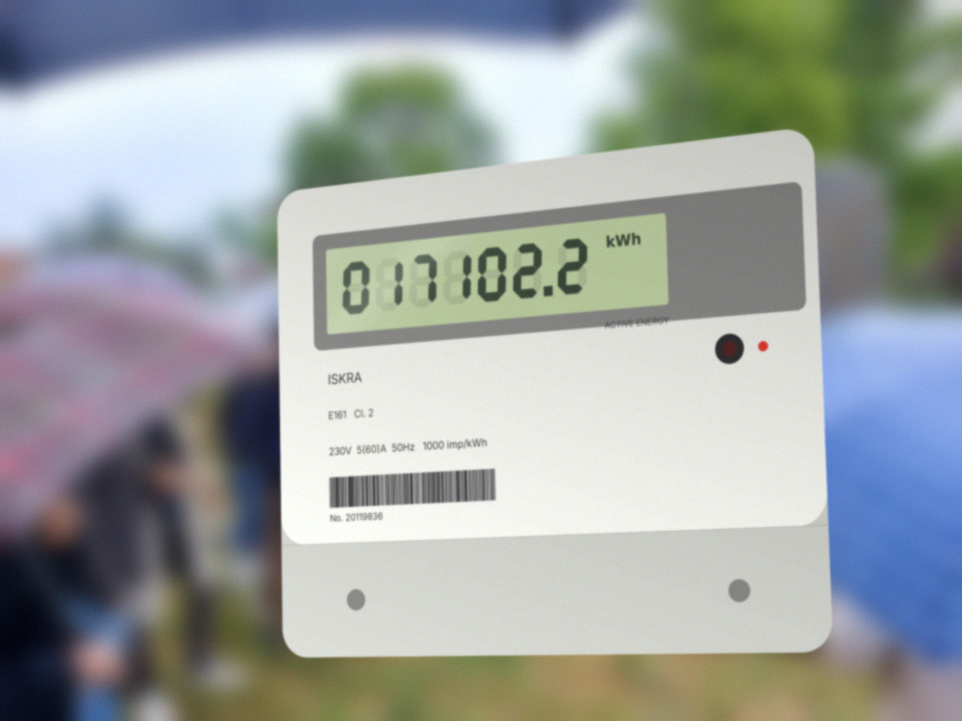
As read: kWh 17102.2
